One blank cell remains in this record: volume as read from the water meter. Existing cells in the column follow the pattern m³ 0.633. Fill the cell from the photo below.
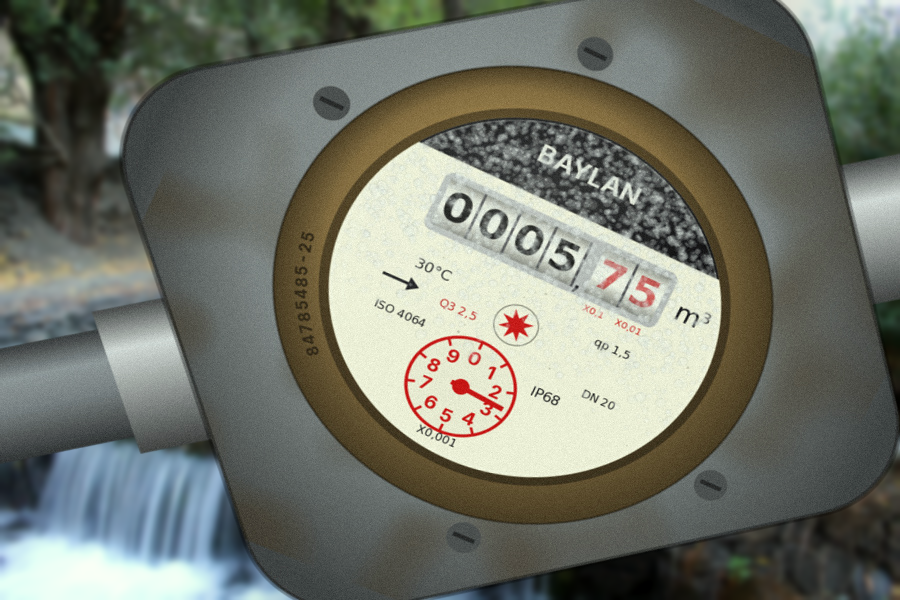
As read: m³ 5.752
